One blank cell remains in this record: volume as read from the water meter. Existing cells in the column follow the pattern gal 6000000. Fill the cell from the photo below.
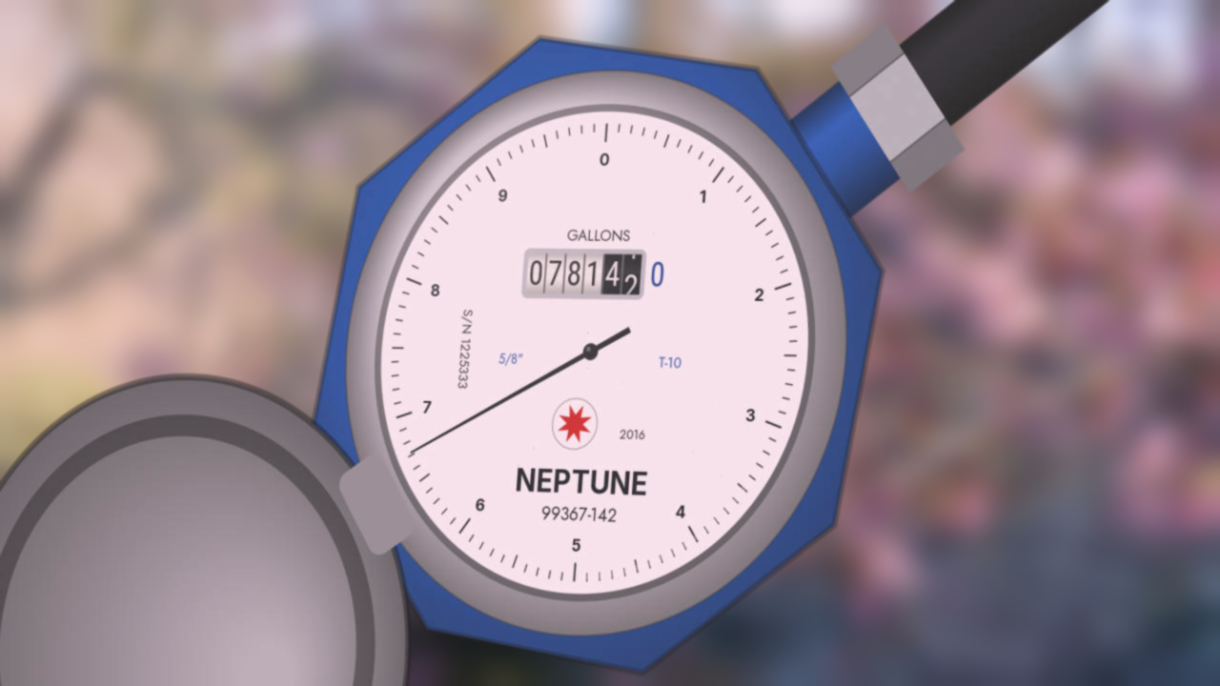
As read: gal 781416.7
